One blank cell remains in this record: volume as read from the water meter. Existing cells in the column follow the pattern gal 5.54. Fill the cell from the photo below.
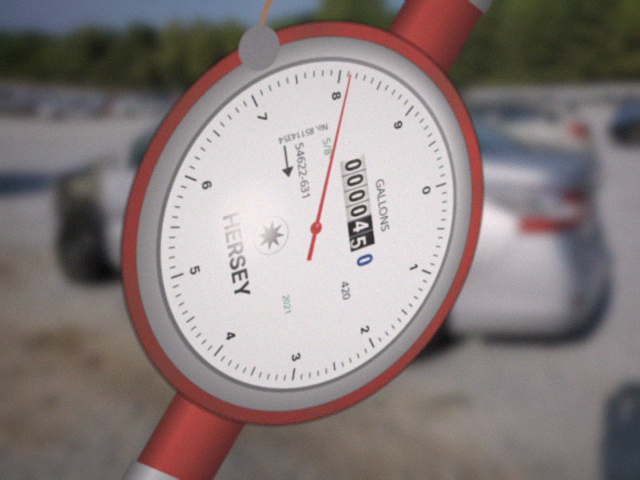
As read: gal 448.1
